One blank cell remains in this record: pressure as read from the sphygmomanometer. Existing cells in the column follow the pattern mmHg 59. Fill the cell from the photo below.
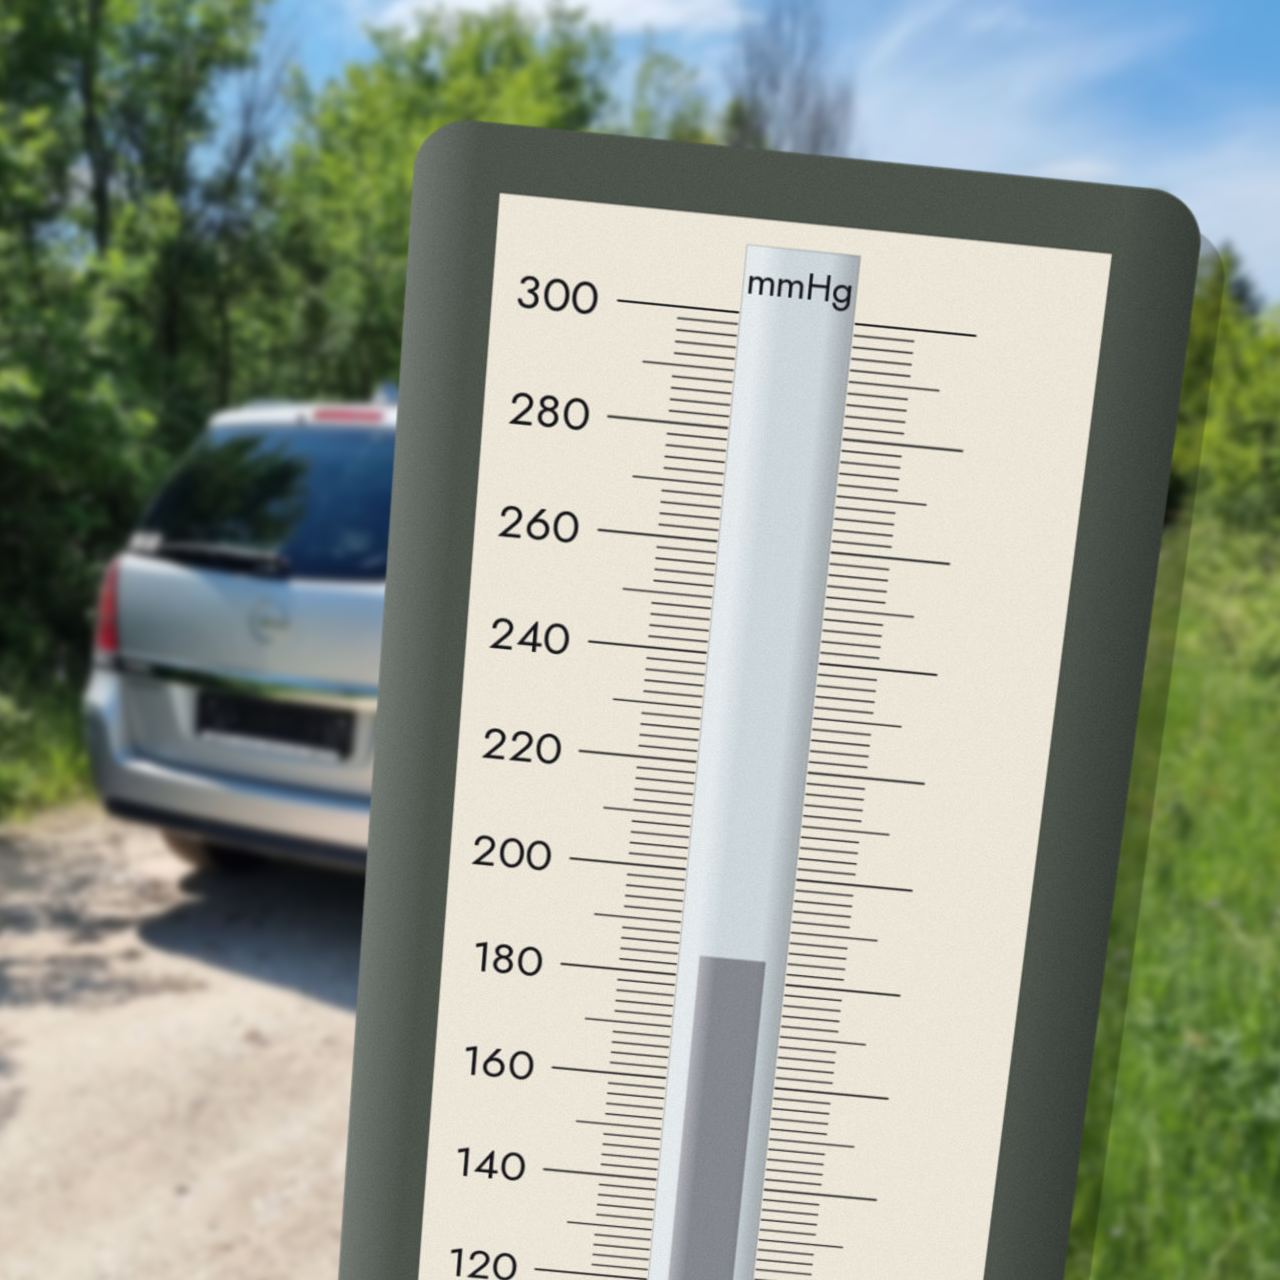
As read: mmHg 184
